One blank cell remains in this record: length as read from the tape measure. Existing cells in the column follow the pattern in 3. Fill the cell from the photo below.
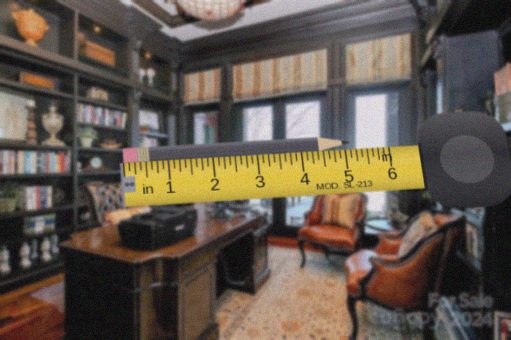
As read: in 5.125
